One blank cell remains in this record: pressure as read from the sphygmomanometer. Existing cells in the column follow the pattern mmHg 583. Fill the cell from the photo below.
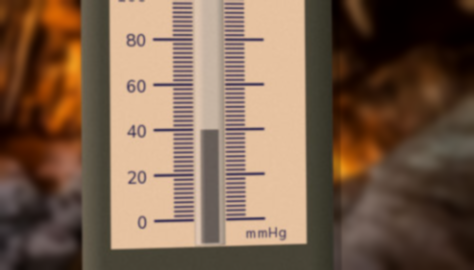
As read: mmHg 40
